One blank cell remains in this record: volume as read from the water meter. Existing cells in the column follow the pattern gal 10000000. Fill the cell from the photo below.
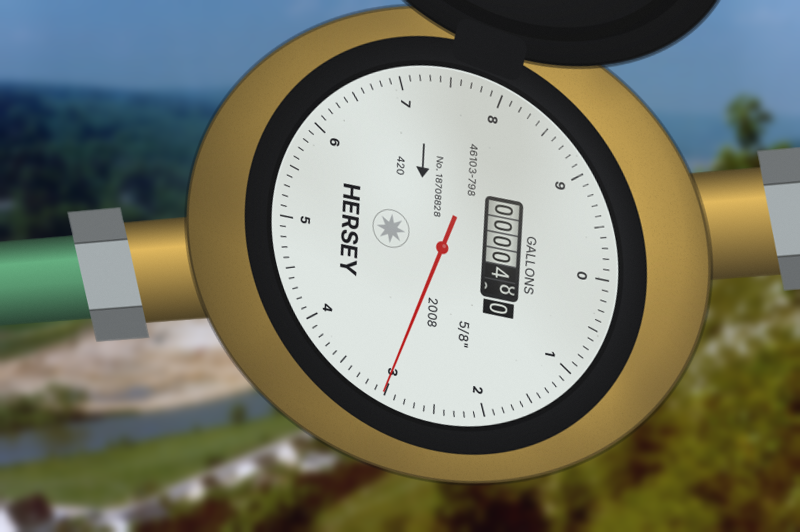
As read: gal 483.0
